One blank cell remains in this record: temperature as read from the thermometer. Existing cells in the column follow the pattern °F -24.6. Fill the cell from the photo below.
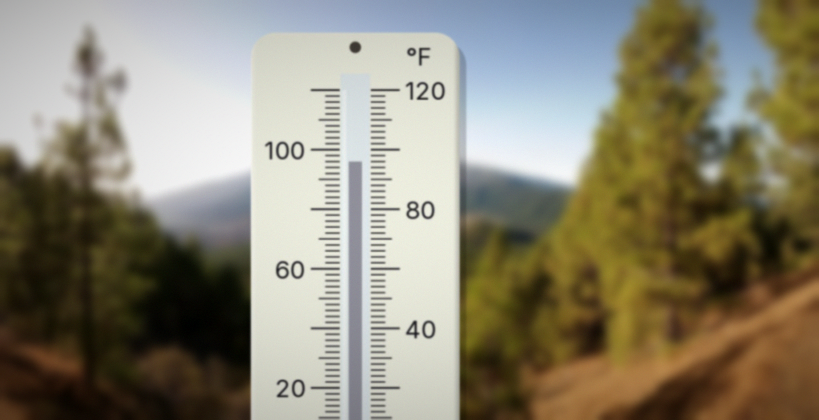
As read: °F 96
